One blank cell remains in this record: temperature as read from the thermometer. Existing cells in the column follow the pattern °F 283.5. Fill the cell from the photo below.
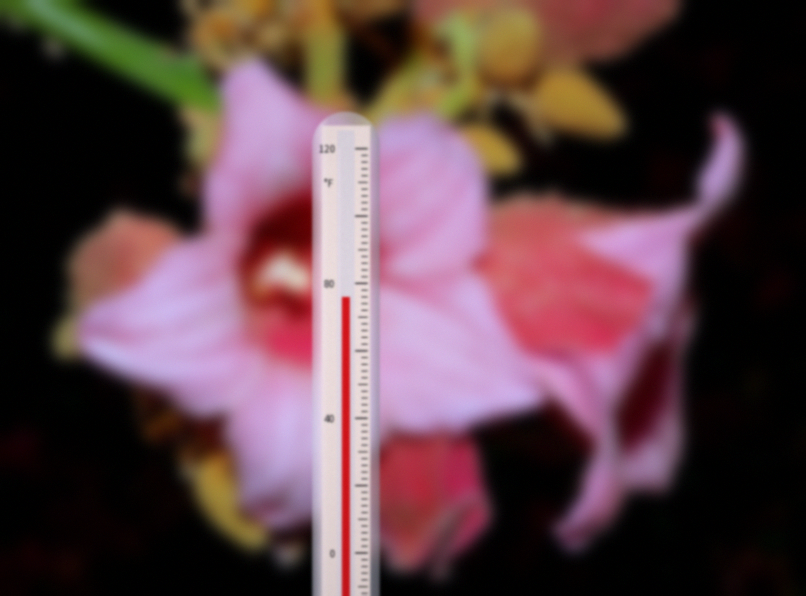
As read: °F 76
